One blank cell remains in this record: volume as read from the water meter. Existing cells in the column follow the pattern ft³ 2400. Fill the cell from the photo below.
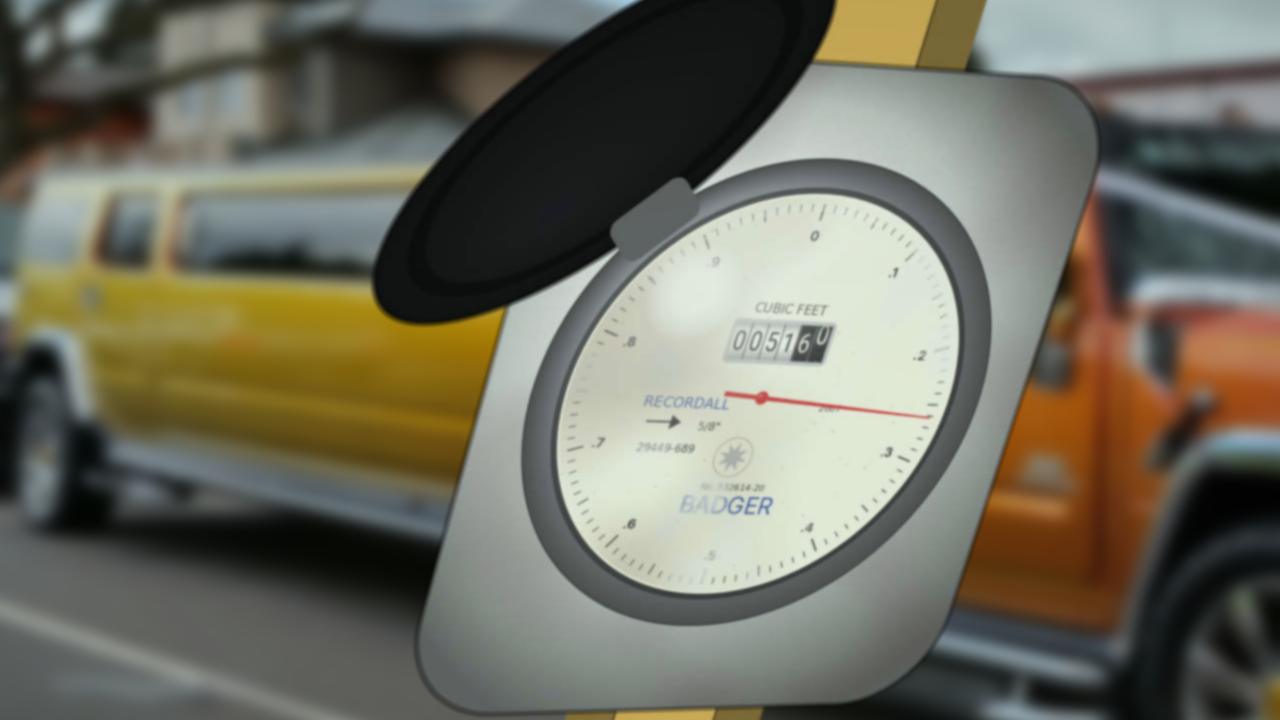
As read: ft³ 5160.26
